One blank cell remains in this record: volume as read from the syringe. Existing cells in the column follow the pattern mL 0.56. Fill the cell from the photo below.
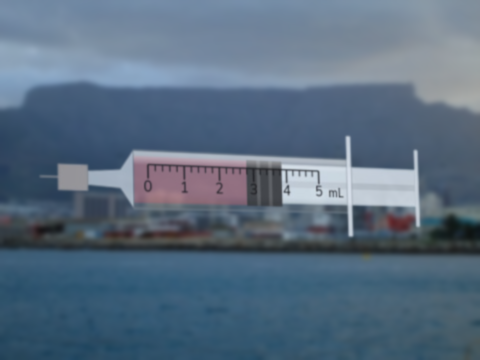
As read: mL 2.8
